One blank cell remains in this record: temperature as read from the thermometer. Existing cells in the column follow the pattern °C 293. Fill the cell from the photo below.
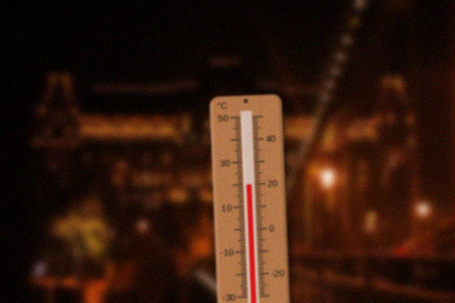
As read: °C 20
